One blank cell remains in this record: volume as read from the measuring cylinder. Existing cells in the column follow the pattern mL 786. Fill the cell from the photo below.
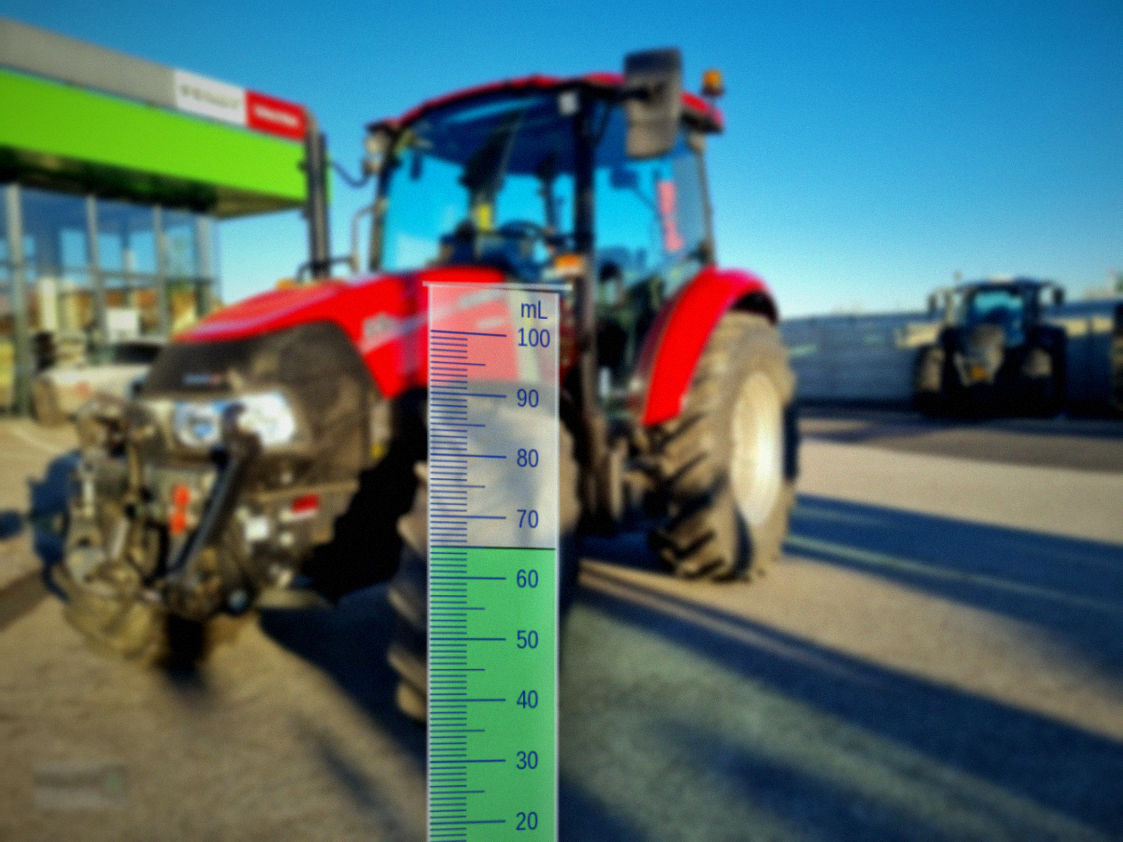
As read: mL 65
